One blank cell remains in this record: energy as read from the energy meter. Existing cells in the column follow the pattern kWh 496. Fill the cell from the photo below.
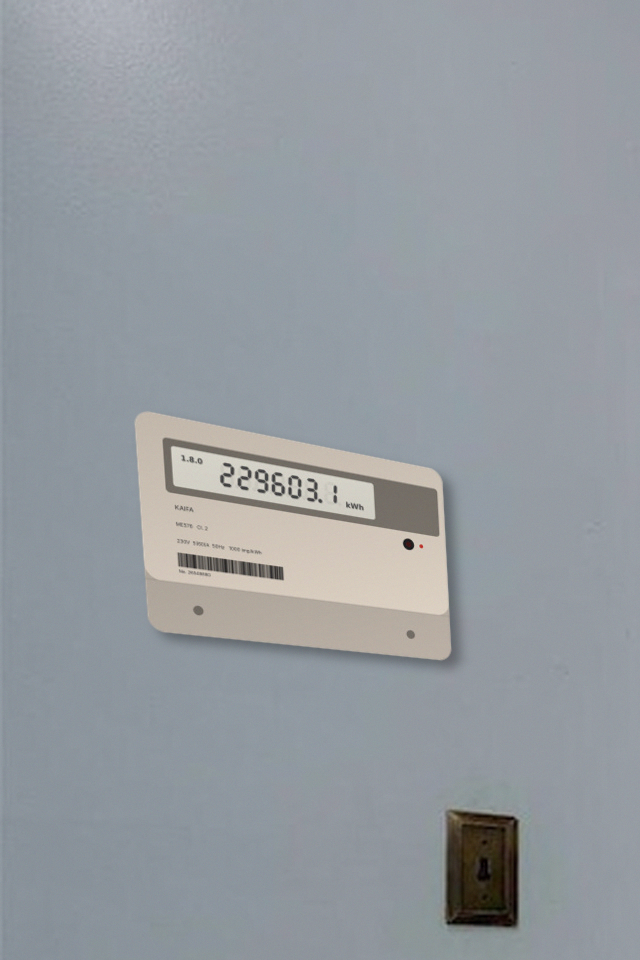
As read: kWh 229603.1
